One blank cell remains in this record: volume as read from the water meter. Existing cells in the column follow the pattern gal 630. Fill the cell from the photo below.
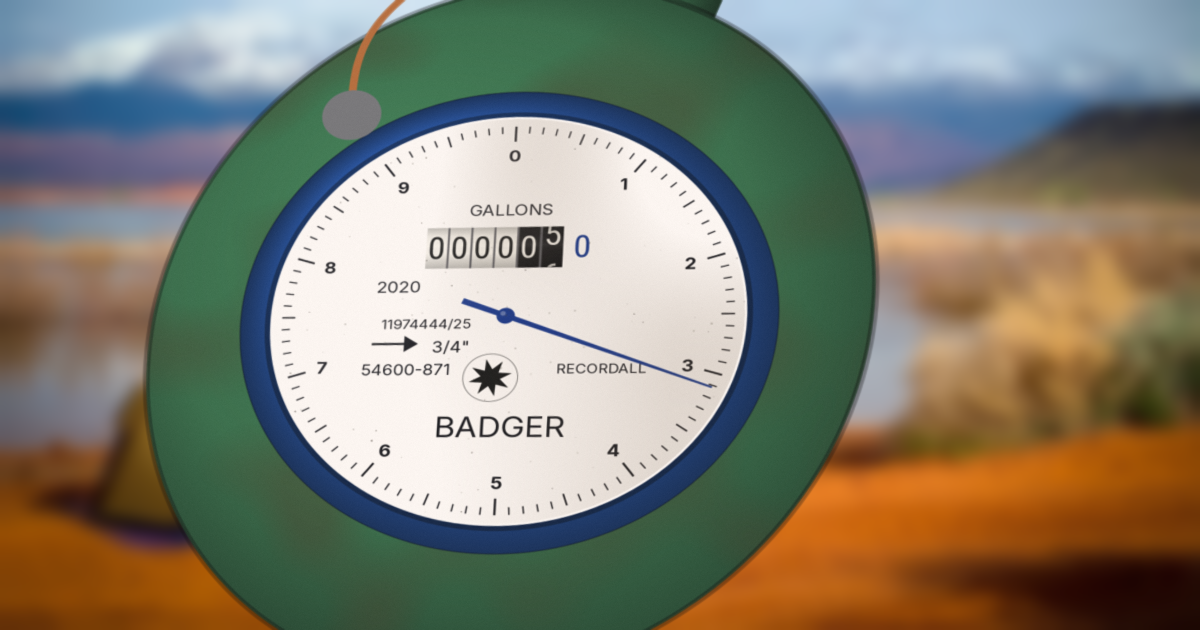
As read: gal 53.1
